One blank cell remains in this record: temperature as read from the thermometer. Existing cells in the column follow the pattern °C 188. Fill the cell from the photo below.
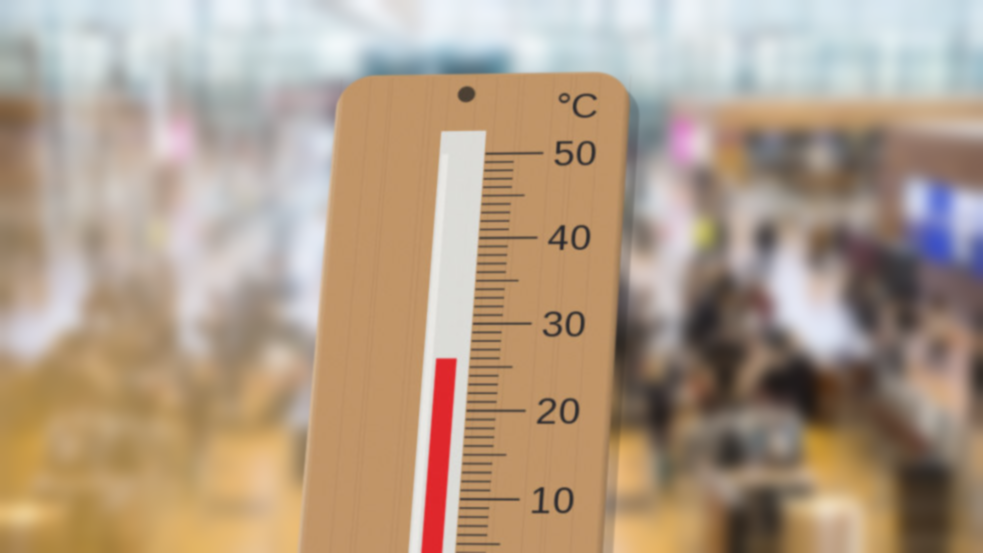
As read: °C 26
